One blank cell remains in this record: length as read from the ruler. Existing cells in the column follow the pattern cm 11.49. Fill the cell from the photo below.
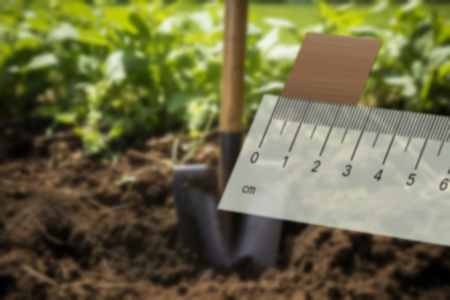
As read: cm 2.5
